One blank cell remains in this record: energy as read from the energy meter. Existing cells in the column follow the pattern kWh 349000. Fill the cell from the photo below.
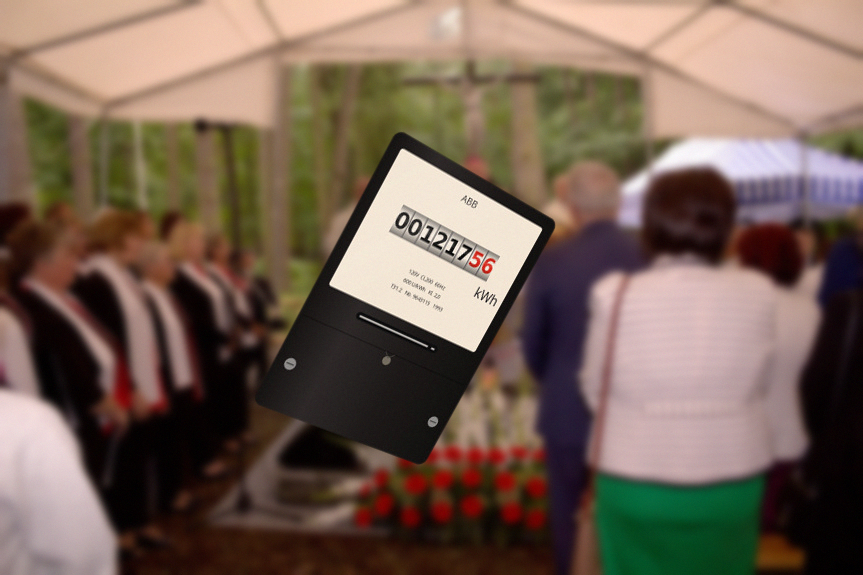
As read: kWh 1217.56
